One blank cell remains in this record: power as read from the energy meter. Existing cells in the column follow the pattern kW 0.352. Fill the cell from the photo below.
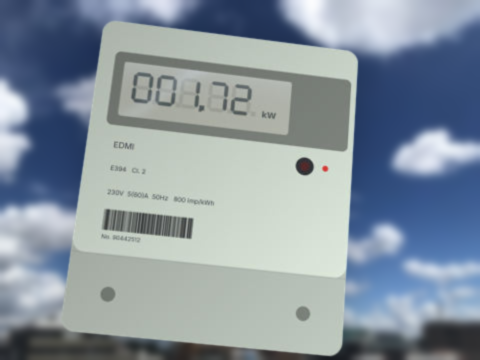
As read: kW 1.72
